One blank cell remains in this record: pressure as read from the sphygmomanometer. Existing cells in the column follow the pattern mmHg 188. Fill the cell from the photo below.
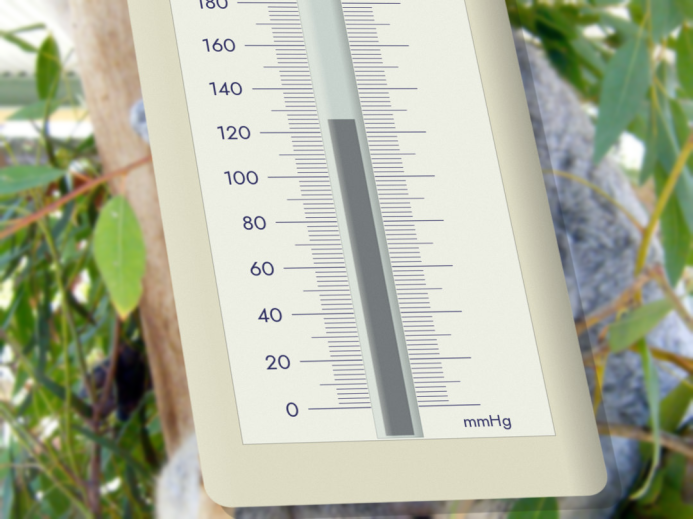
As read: mmHg 126
